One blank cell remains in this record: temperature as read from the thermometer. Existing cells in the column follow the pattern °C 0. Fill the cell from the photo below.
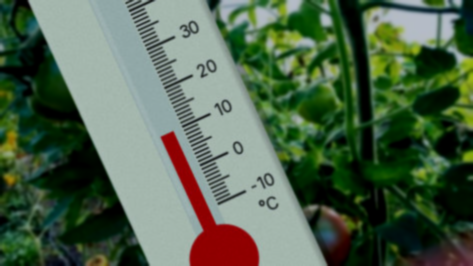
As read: °C 10
